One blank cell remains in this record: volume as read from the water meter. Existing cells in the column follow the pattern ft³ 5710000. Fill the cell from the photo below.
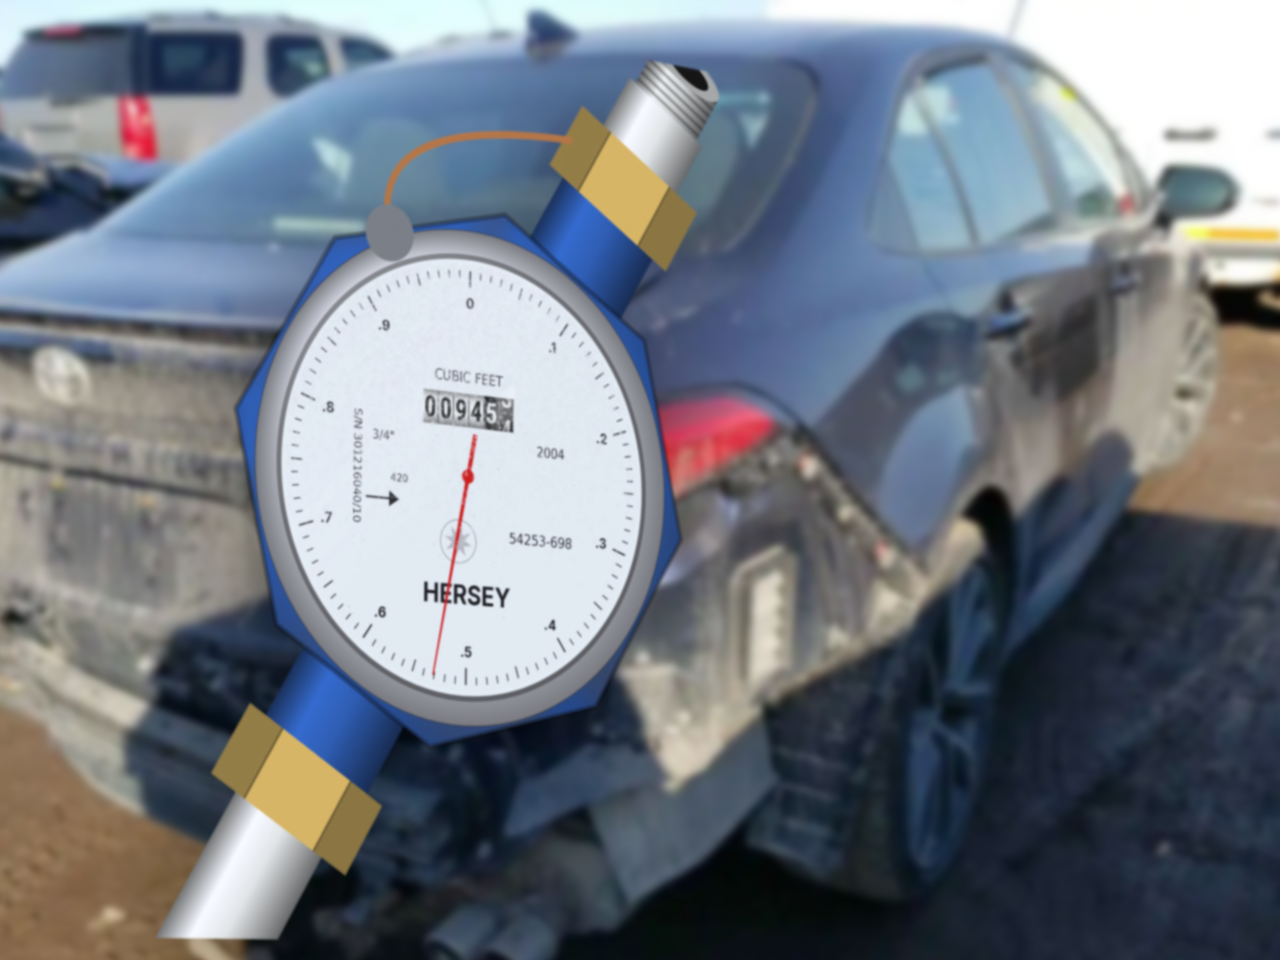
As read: ft³ 9453.53
